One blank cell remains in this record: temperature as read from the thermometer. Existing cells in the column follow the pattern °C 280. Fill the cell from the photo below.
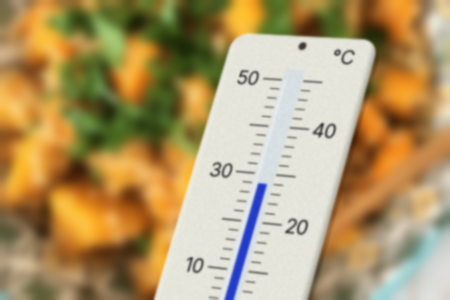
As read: °C 28
